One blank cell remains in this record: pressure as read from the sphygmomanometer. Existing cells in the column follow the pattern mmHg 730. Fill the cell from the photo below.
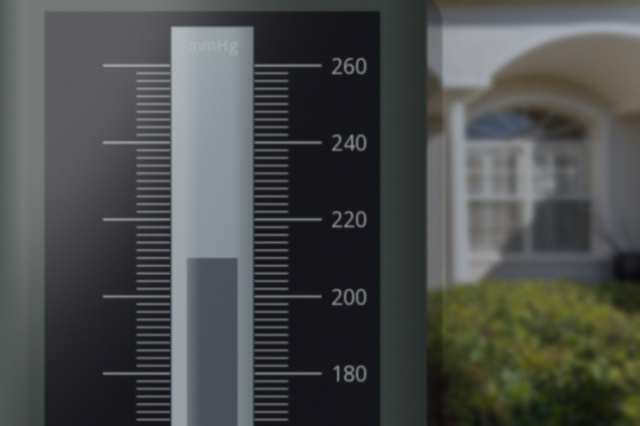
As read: mmHg 210
